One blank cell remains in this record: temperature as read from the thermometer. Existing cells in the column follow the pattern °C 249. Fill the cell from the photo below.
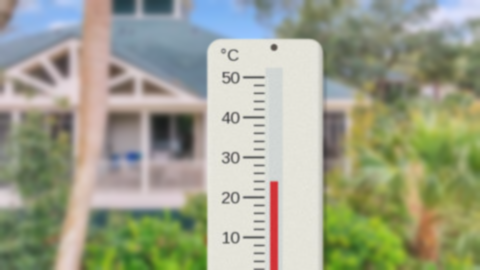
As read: °C 24
